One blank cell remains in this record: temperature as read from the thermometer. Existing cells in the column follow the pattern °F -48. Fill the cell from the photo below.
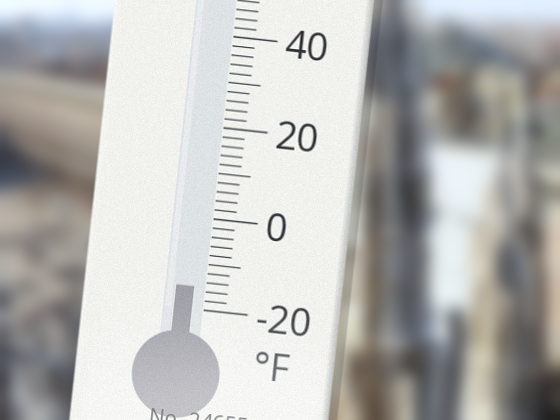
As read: °F -15
